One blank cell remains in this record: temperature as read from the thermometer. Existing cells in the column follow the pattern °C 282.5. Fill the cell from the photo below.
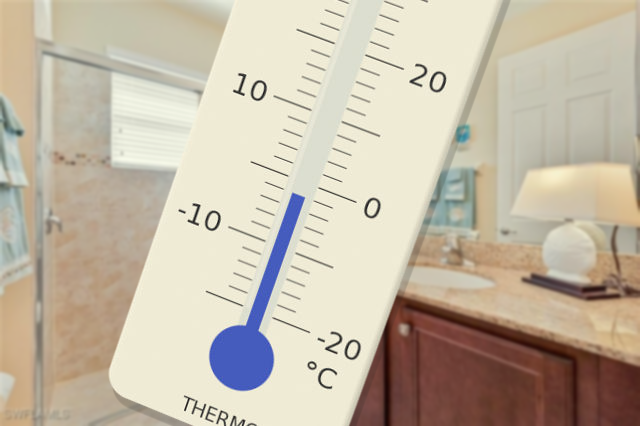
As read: °C -2
